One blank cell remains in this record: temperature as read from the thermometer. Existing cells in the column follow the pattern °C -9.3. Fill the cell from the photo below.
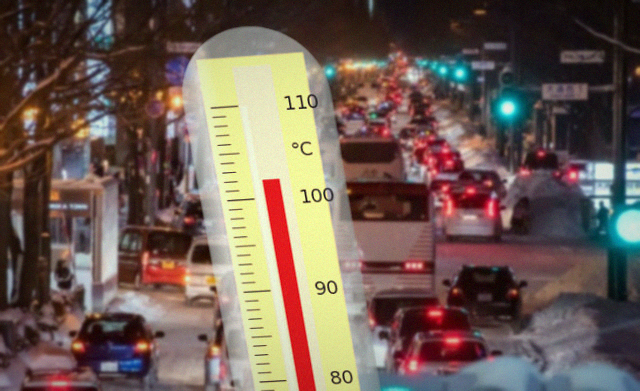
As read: °C 102
